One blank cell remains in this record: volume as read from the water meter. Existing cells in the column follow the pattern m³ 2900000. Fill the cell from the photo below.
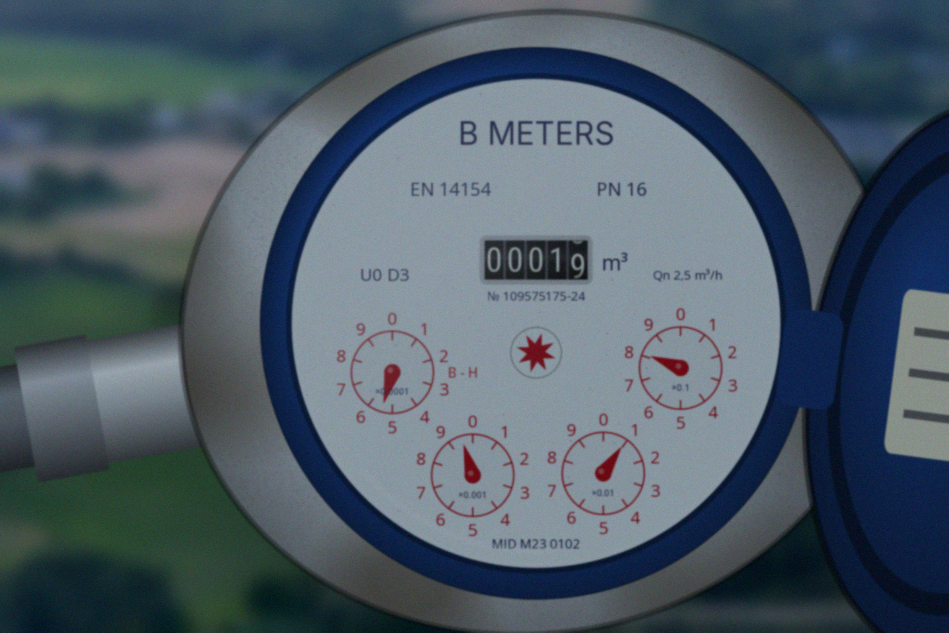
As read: m³ 18.8095
